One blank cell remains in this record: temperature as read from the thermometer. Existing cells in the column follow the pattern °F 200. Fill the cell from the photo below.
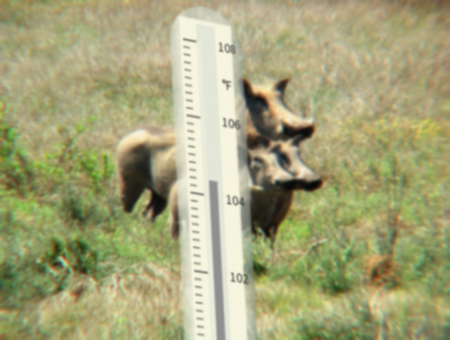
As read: °F 104.4
